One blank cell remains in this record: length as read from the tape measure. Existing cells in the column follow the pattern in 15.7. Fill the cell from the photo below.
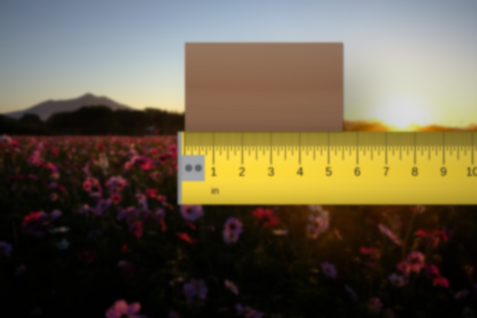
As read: in 5.5
